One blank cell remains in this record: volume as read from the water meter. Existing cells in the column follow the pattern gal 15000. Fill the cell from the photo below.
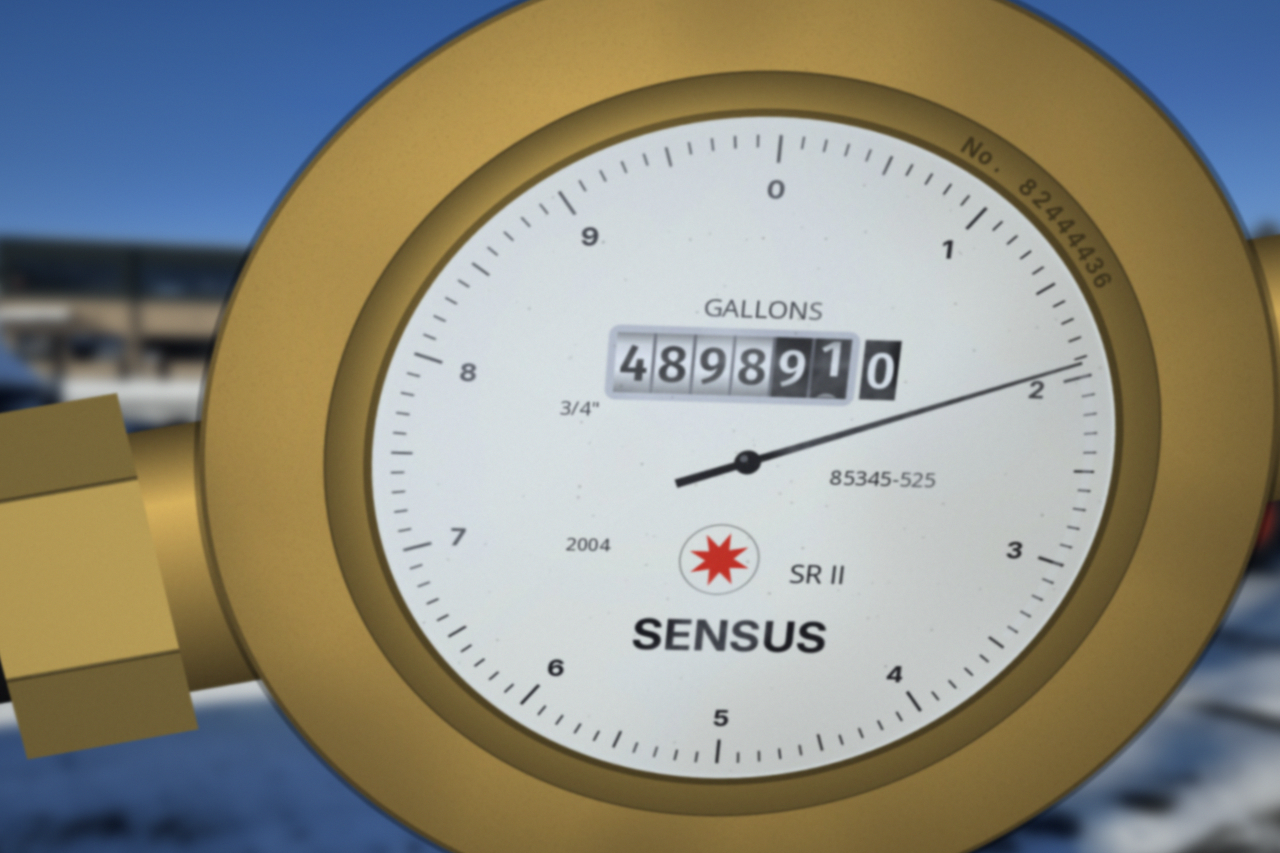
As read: gal 4898911.9
